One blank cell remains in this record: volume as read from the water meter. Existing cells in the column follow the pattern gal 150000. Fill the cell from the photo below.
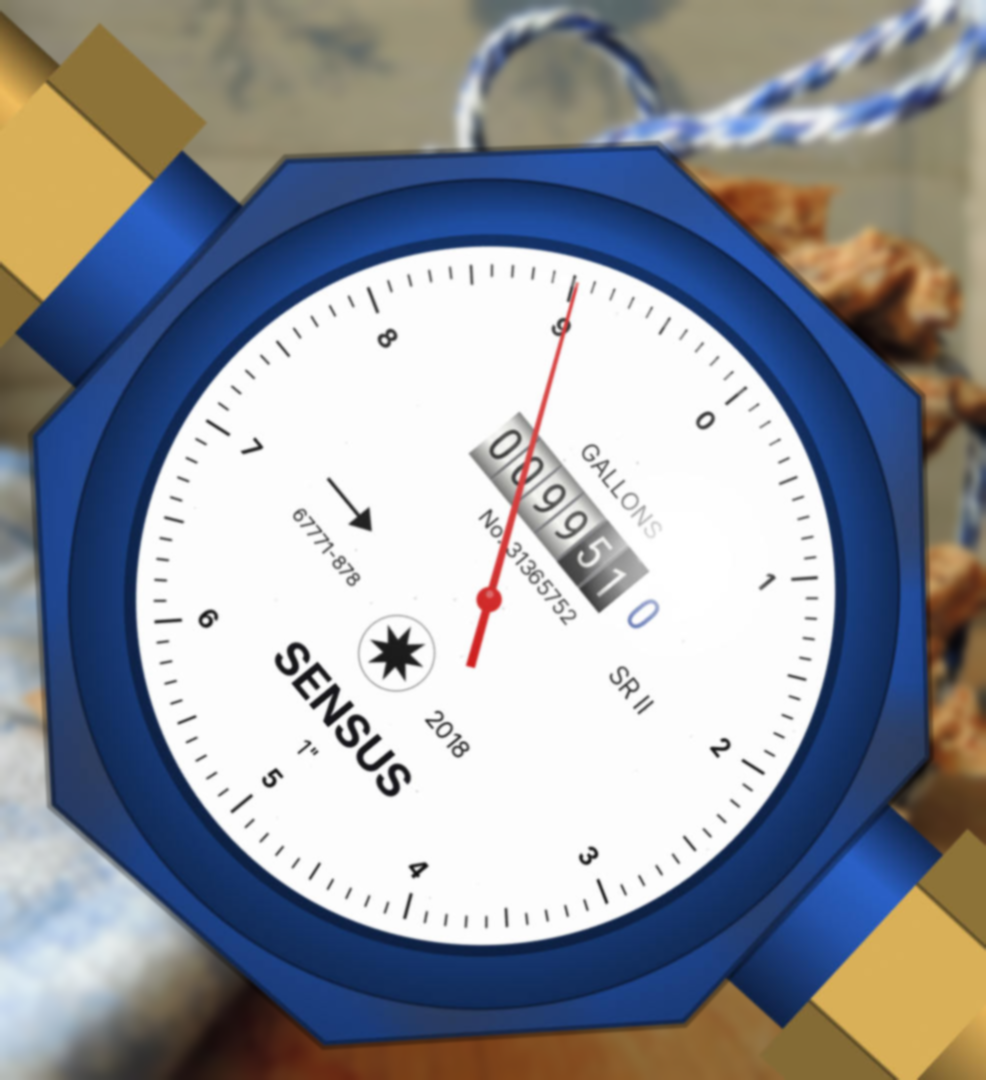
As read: gal 99509.0
